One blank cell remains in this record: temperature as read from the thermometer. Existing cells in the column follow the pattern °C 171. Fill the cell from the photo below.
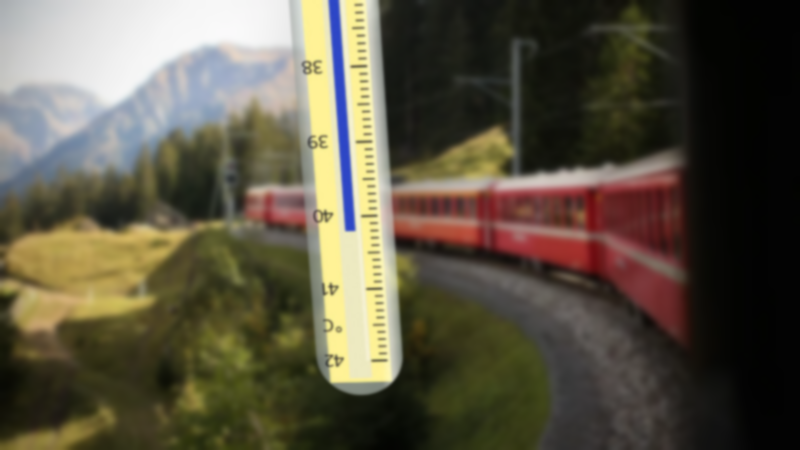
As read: °C 40.2
